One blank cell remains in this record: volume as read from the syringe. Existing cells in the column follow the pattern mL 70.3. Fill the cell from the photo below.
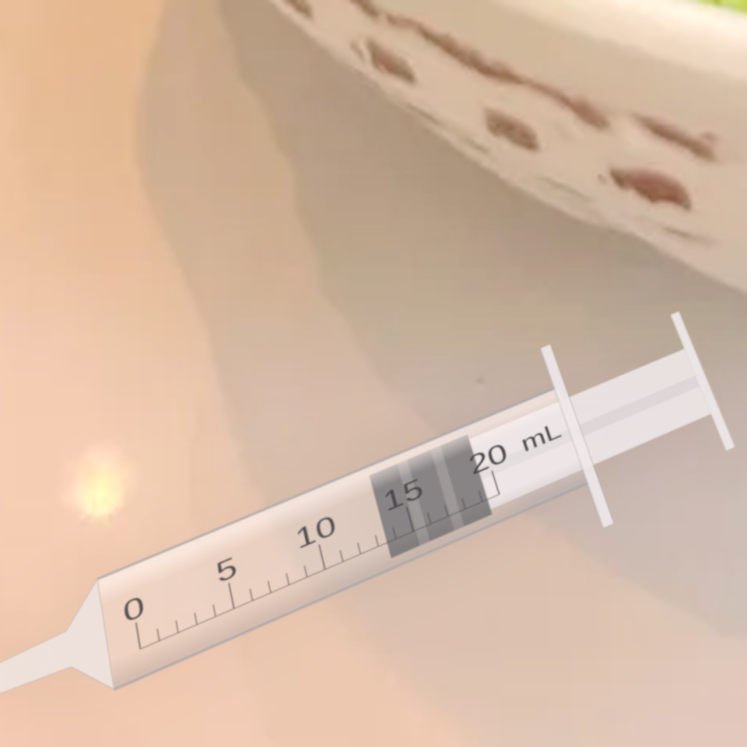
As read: mL 13.5
